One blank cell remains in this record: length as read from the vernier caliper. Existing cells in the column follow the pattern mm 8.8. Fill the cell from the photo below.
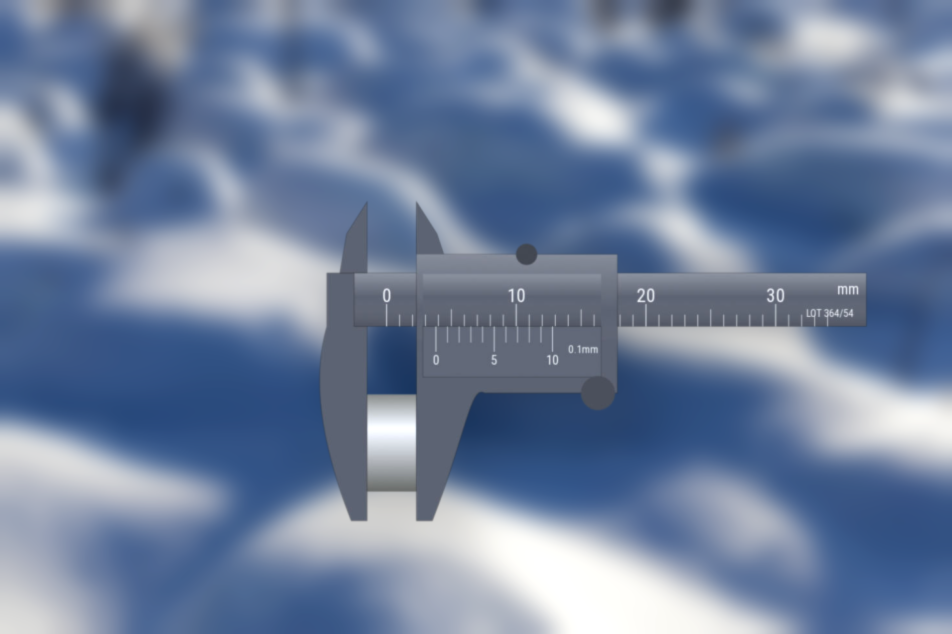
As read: mm 3.8
